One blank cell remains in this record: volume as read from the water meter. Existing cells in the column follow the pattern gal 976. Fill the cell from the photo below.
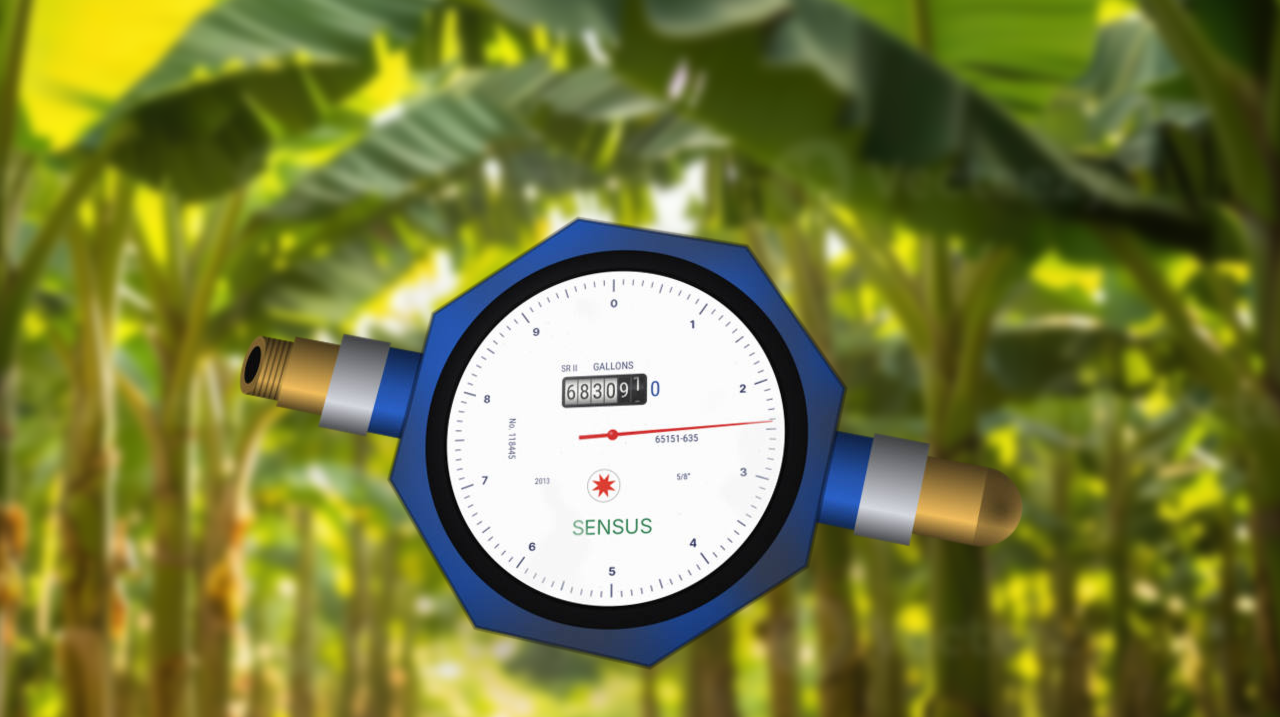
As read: gal 6830912.4
